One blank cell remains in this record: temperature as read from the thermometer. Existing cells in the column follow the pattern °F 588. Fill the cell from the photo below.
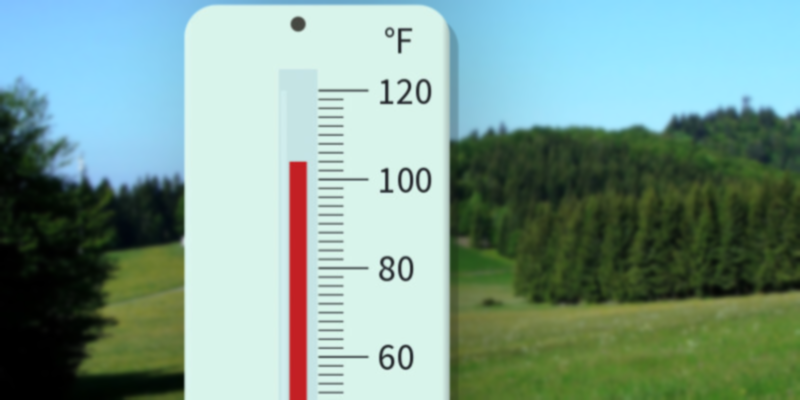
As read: °F 104
